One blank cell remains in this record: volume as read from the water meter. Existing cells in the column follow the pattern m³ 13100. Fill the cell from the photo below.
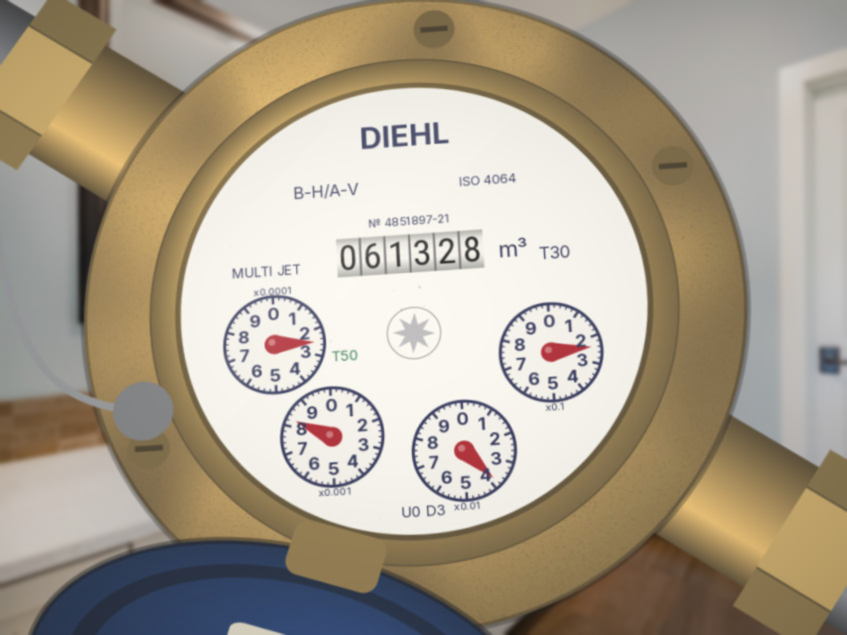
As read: m³ 61328.2382
